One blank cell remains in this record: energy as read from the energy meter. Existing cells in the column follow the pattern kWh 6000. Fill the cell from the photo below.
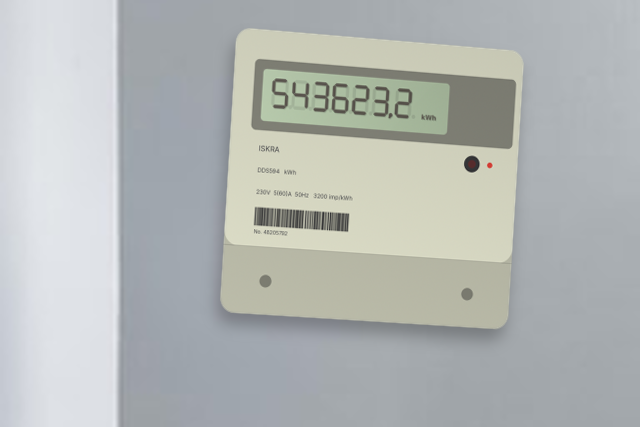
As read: kWh 543623.2
